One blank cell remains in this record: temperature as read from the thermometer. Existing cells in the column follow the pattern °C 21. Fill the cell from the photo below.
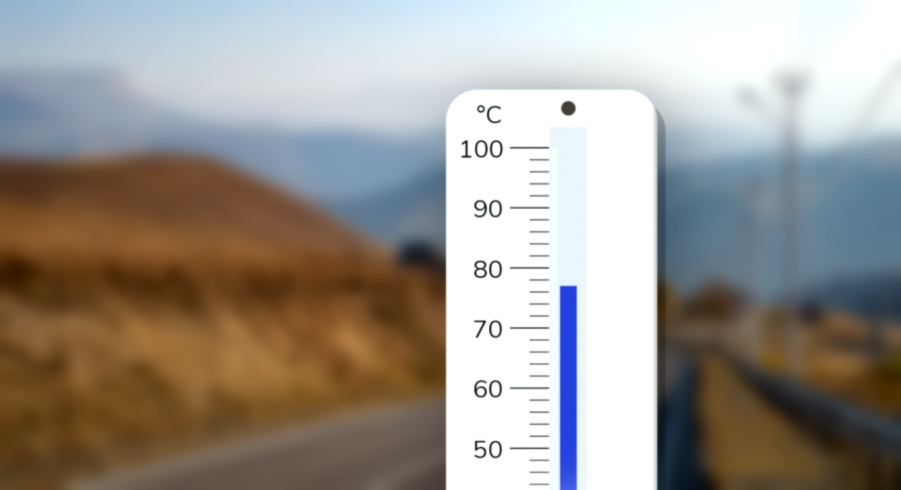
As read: °C 77
